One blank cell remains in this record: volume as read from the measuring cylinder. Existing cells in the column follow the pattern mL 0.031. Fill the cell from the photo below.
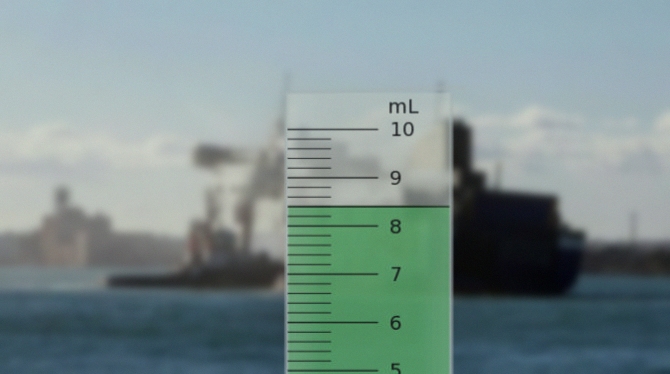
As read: mL 8.4
